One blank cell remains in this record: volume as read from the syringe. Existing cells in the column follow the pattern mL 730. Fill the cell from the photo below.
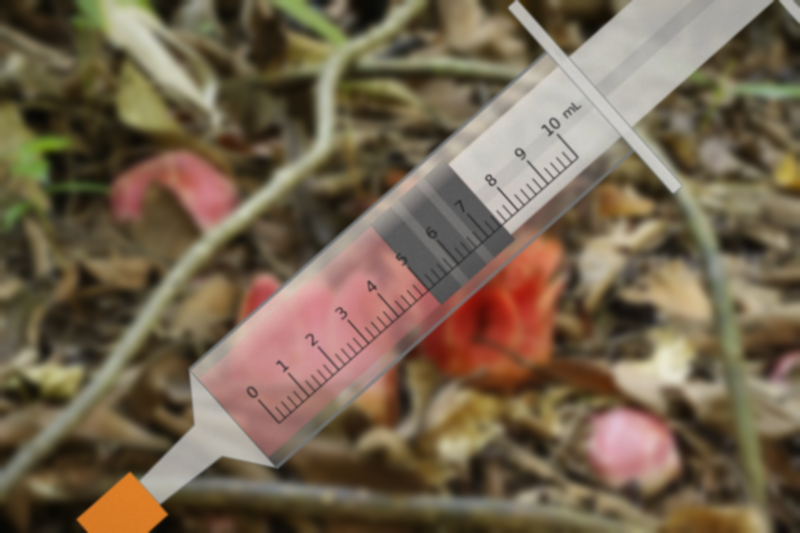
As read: mL 5
